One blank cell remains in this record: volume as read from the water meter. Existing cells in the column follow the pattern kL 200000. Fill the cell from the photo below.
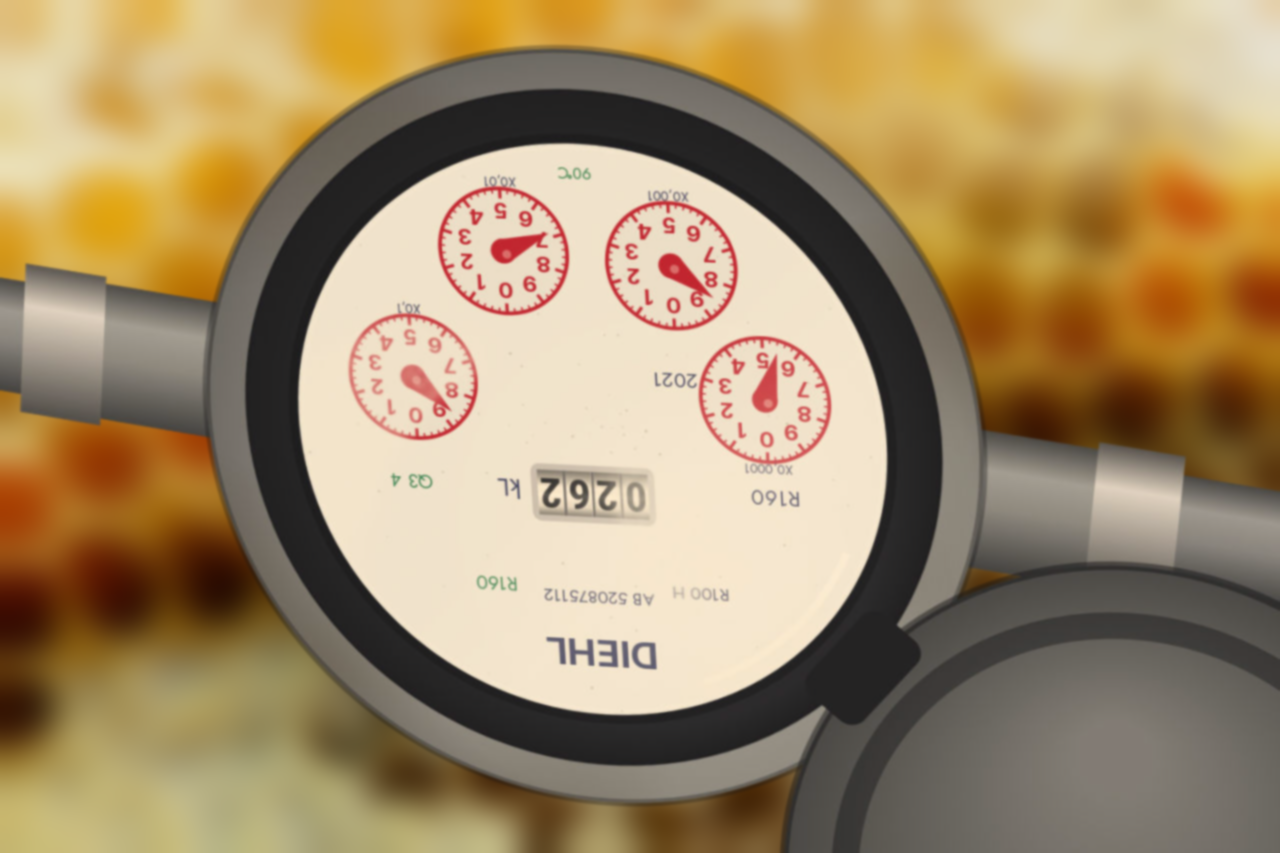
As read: kL 262.8685
